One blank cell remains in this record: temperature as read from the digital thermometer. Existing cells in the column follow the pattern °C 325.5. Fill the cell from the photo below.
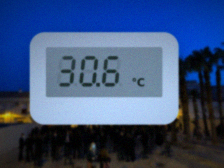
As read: °C 30.6
